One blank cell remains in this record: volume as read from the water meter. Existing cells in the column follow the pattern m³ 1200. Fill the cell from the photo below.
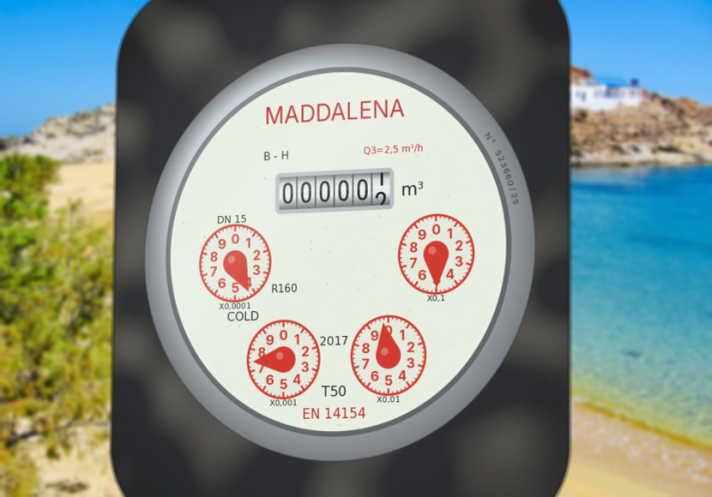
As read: m³ 1.4974
